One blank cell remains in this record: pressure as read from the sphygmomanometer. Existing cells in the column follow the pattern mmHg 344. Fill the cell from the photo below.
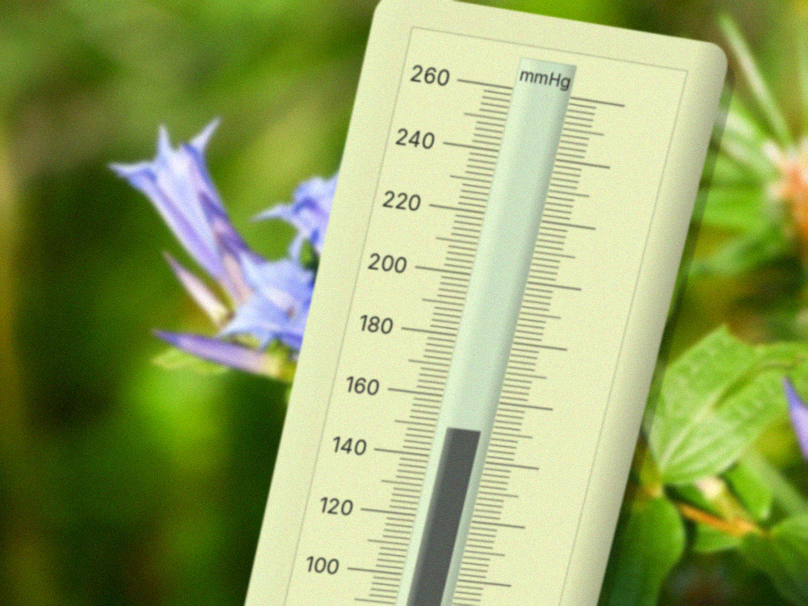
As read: mmHg 150
